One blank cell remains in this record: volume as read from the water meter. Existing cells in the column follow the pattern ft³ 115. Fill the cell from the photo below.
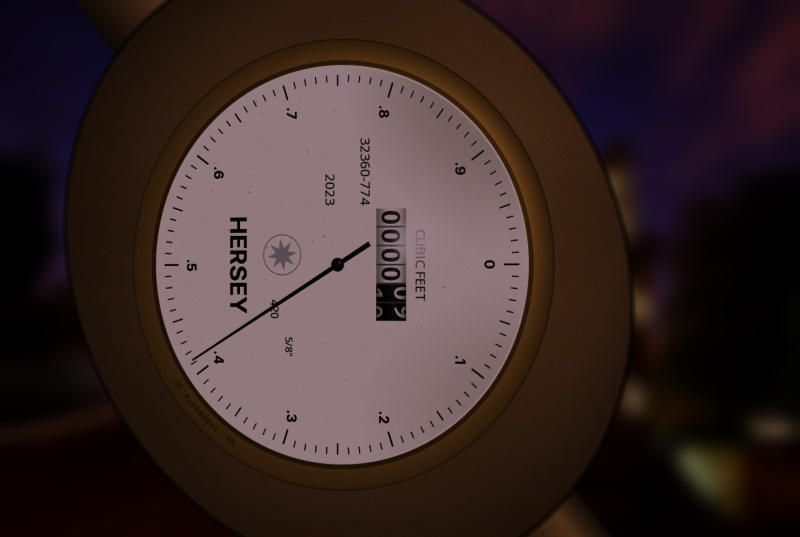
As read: ft³ 9.41
